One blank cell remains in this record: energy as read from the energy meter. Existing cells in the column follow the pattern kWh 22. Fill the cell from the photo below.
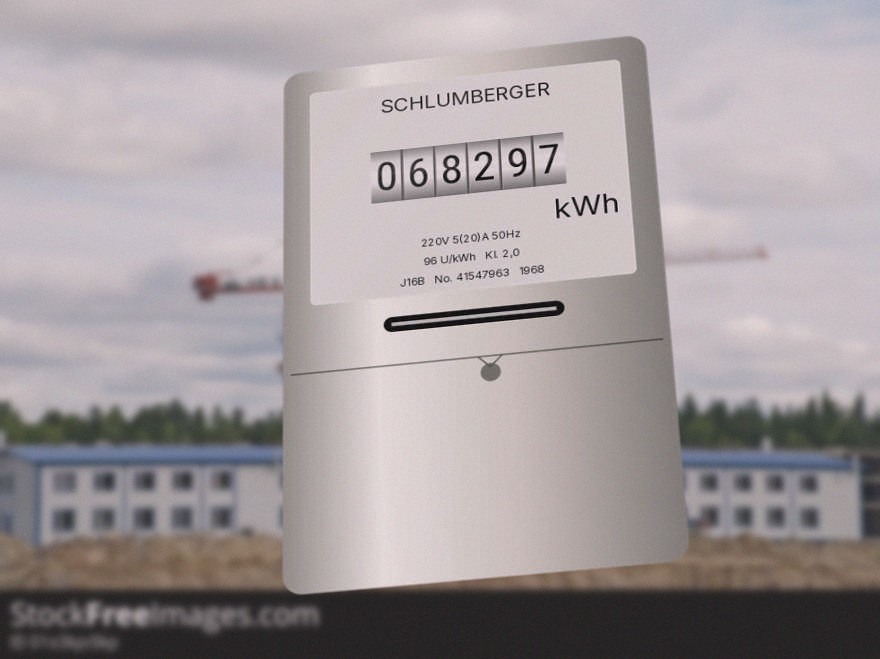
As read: kWh 68297
